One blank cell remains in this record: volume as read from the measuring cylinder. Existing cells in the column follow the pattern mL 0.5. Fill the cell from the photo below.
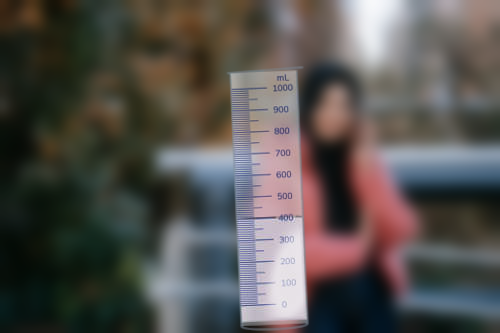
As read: mL 400
